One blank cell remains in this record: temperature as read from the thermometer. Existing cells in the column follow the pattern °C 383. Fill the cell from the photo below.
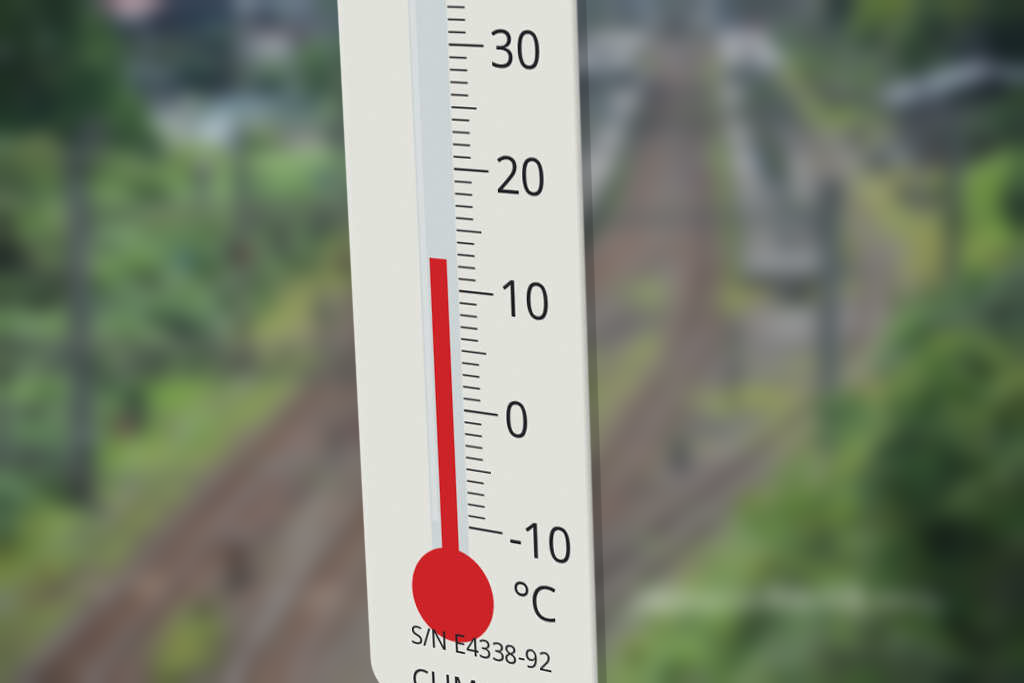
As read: °C 12.5
